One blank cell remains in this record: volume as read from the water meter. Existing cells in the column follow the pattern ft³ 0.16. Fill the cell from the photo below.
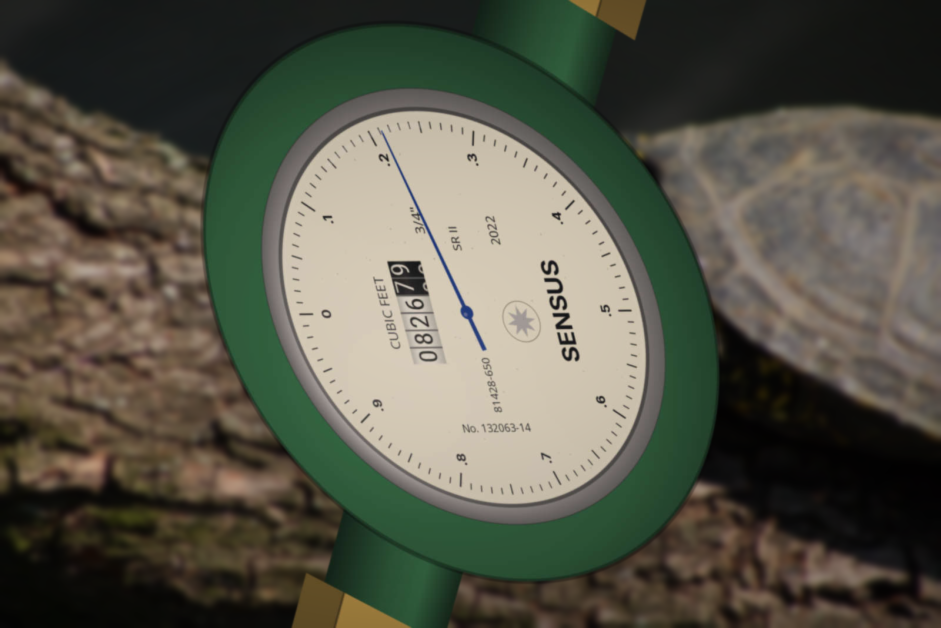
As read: ft³ 82679.21
